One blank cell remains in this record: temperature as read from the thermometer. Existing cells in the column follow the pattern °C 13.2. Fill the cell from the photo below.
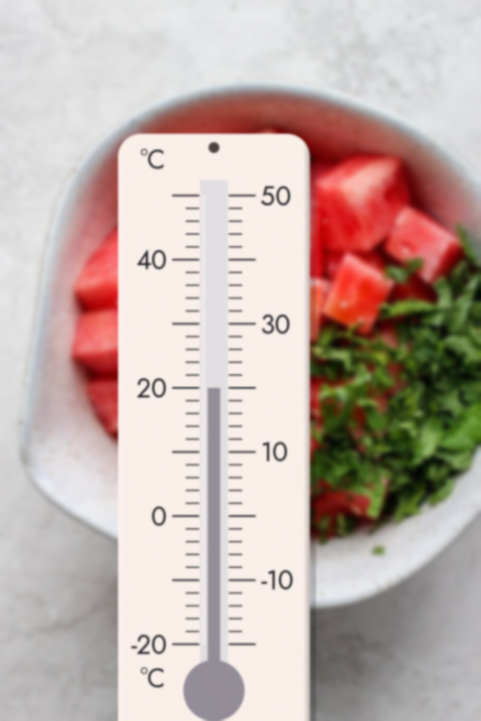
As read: °C 20
